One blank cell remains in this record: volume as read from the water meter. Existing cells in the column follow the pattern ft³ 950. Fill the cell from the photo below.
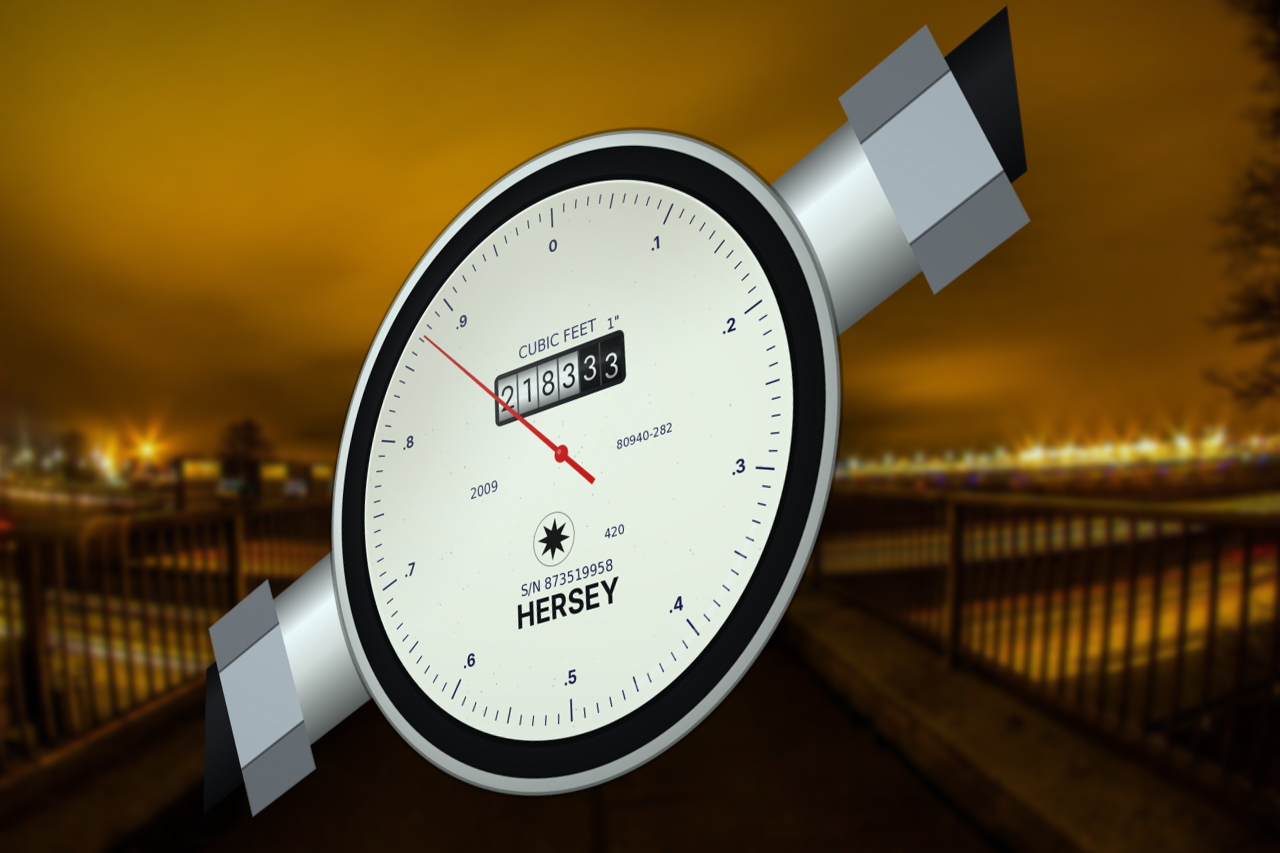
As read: ft³ 218332.87
